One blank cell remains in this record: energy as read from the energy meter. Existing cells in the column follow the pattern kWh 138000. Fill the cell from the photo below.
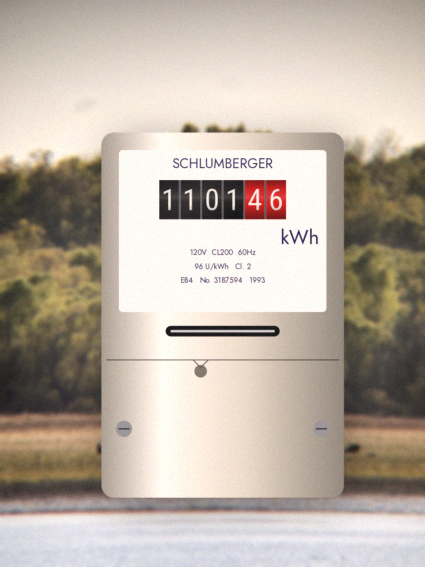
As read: kWh 1101.46
